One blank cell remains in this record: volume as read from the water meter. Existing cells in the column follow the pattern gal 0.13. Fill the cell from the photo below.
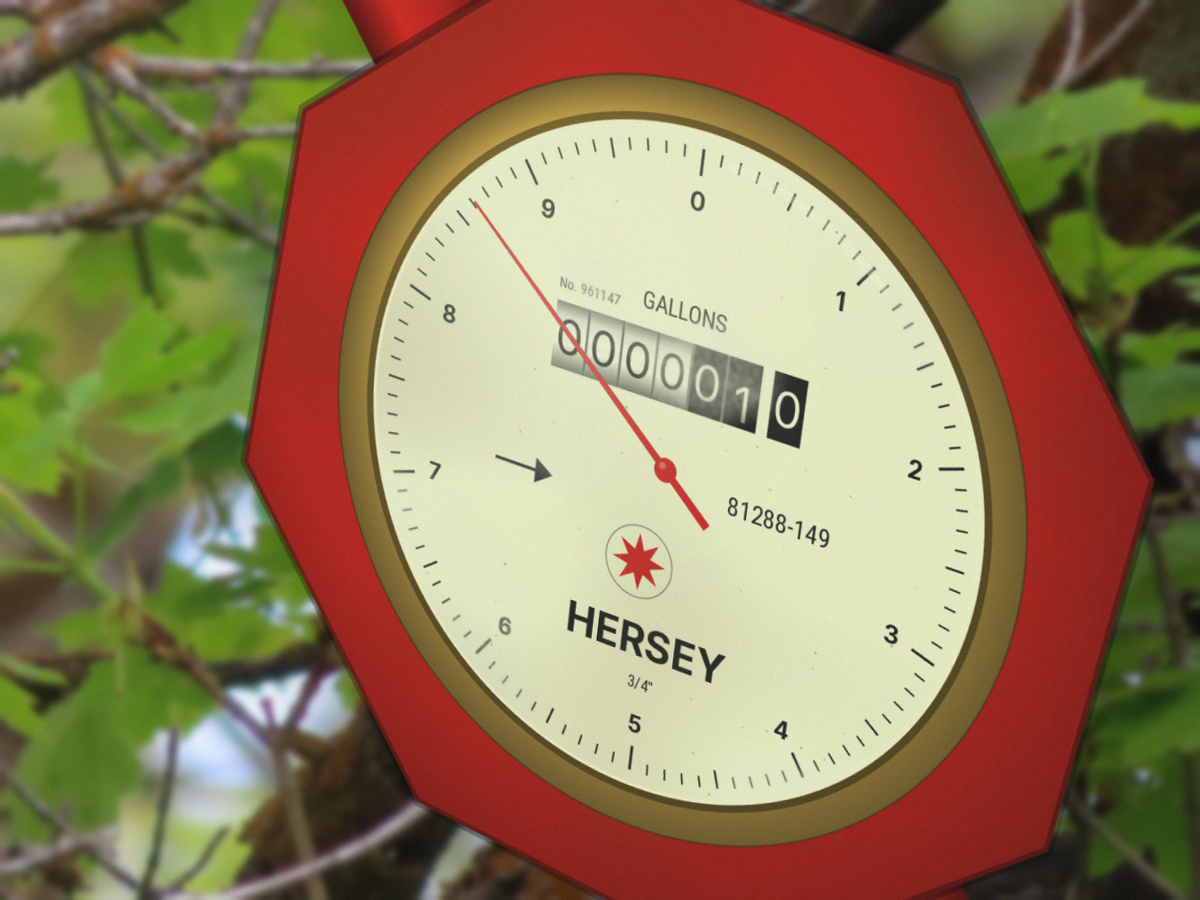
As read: gal 8.6
